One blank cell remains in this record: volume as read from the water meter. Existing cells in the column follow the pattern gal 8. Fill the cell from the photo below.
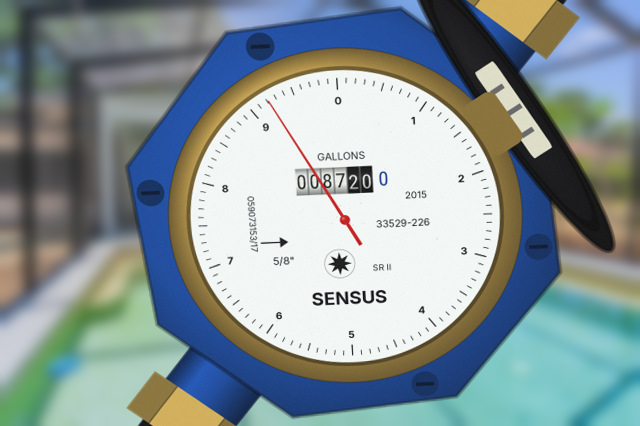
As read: gal 87199.2
